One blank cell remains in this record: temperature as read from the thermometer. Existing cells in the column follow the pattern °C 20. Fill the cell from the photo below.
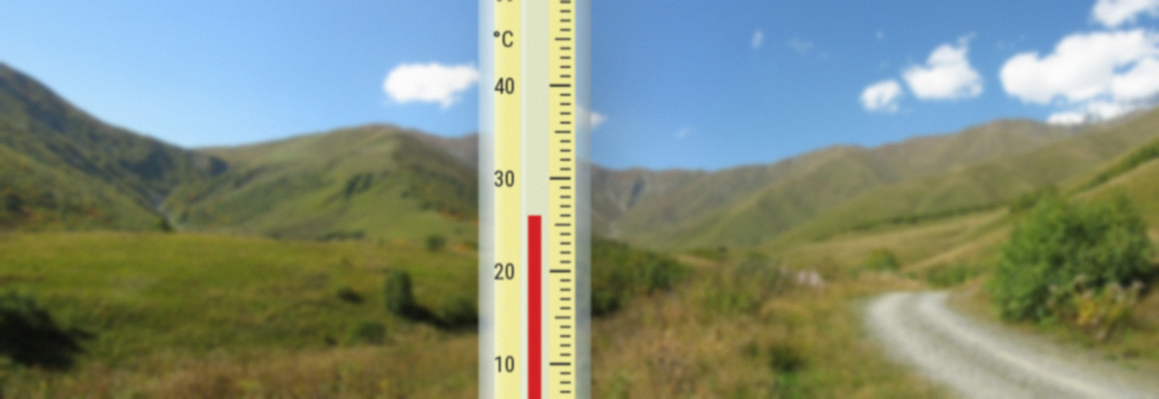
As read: °C 26
